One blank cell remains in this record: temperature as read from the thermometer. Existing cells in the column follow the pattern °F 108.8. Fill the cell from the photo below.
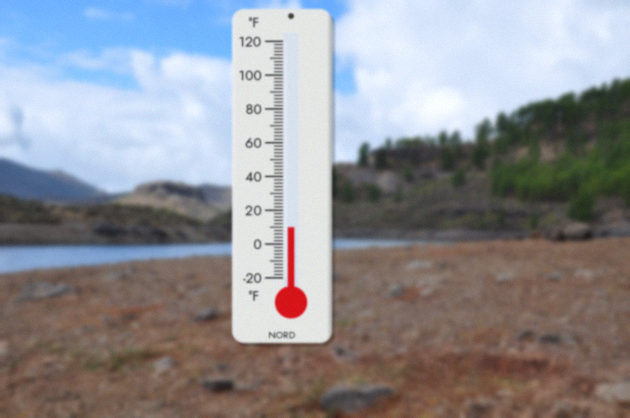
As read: °F 10
